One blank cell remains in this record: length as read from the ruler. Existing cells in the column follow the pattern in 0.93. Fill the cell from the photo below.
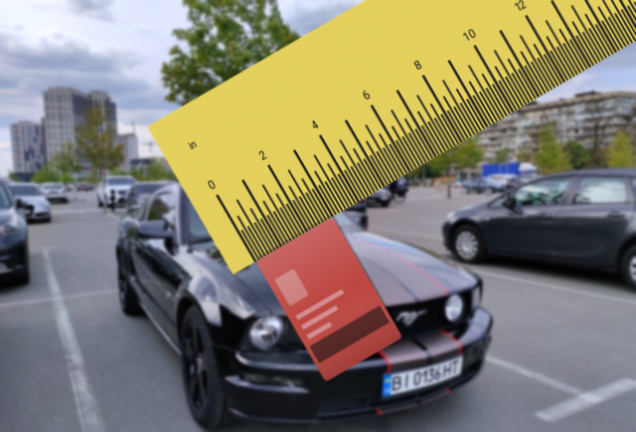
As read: in 3
